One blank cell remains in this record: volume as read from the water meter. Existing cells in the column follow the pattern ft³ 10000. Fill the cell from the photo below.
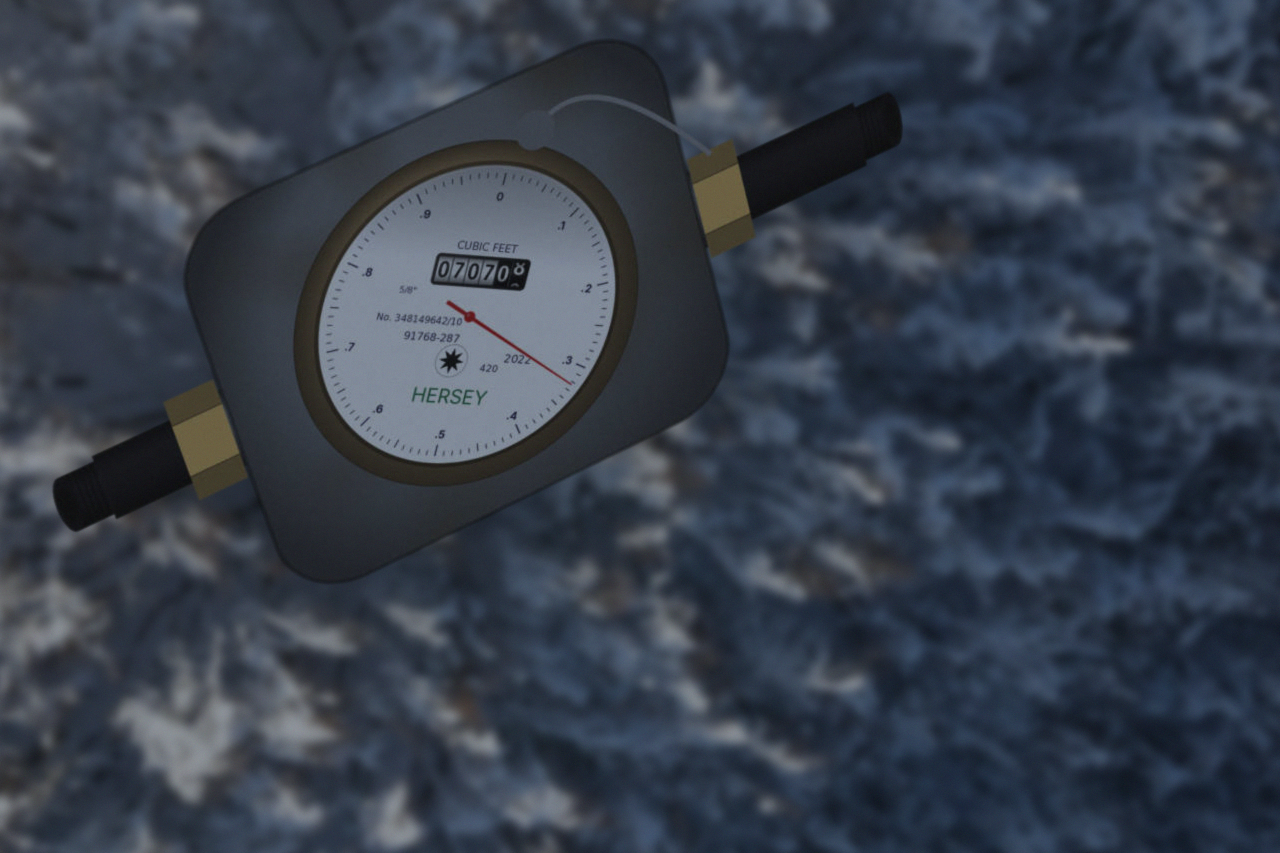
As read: ft³ 70708.32
